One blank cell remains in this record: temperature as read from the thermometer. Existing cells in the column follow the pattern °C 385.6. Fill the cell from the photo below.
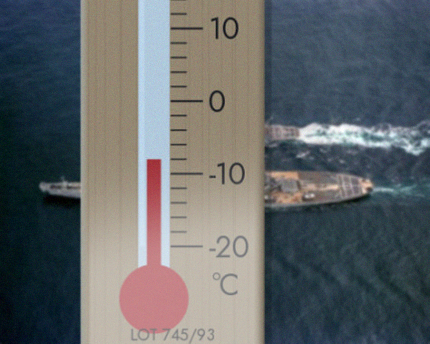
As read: °C -8
